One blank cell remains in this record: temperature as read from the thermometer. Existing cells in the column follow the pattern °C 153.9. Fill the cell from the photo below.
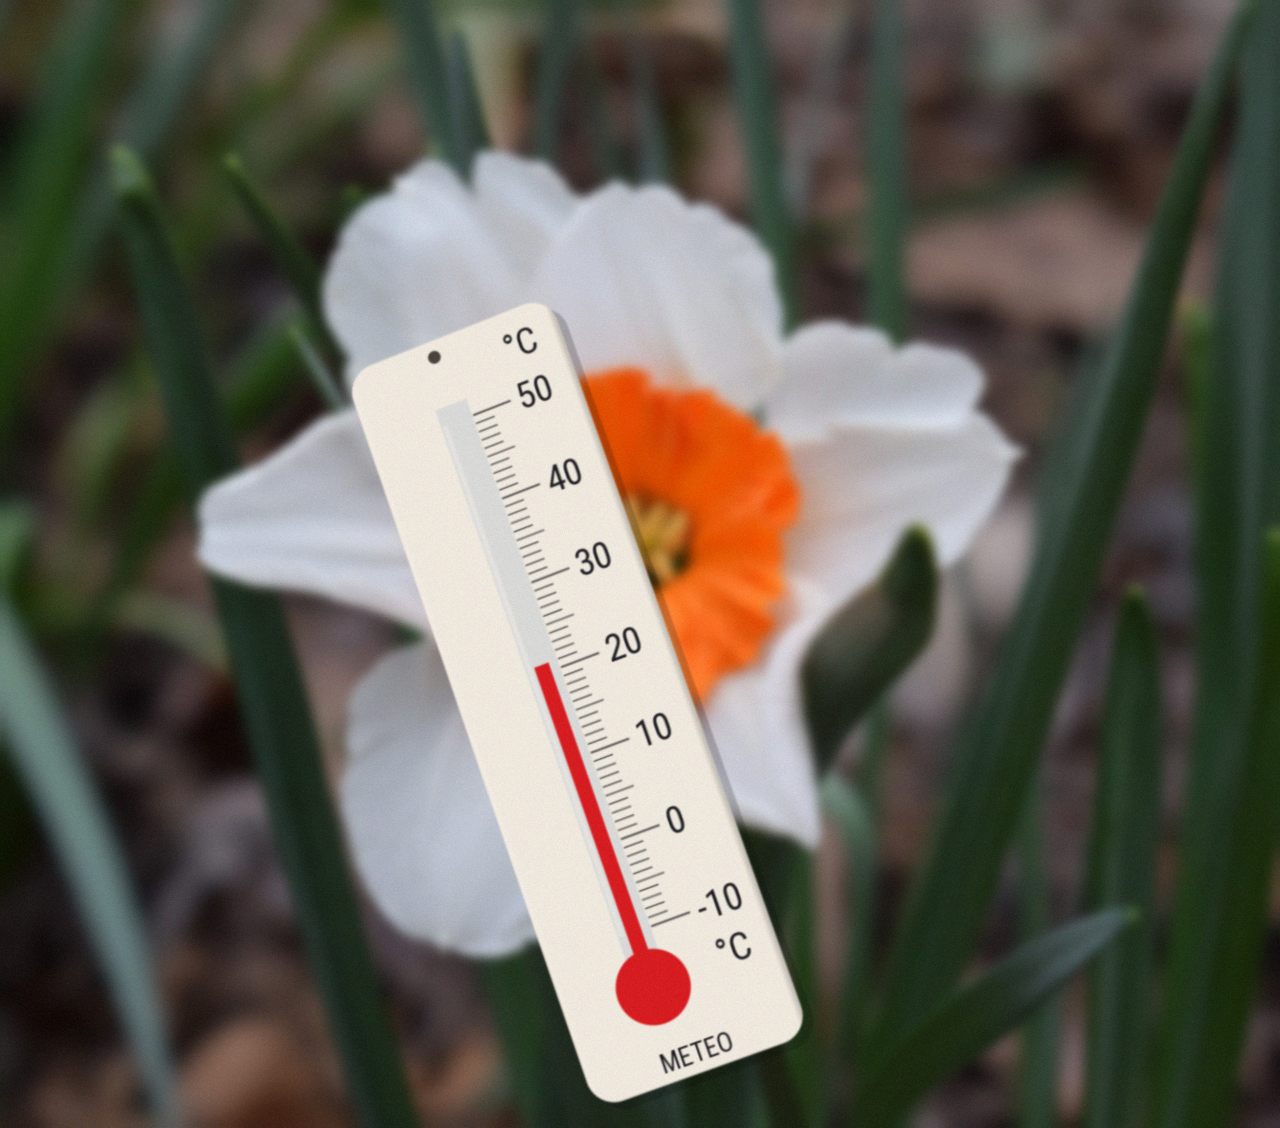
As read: °C 21
